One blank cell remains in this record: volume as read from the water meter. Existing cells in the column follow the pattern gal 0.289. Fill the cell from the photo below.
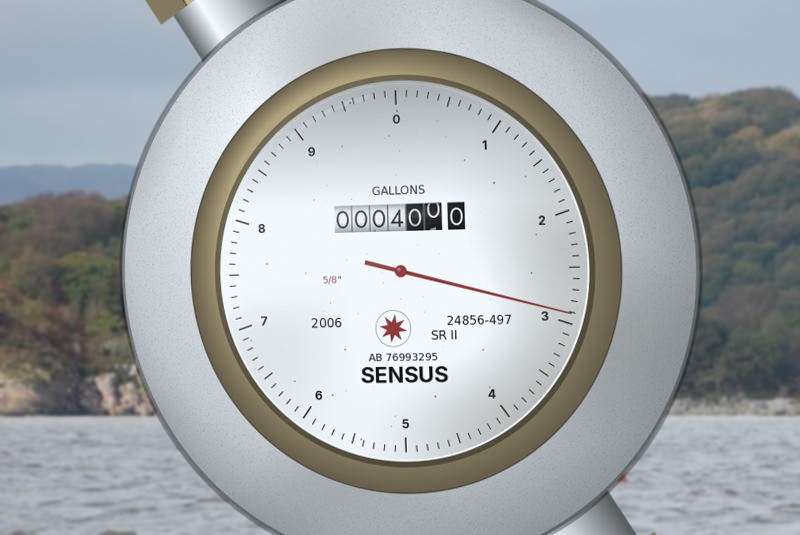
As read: gal 4002.9
